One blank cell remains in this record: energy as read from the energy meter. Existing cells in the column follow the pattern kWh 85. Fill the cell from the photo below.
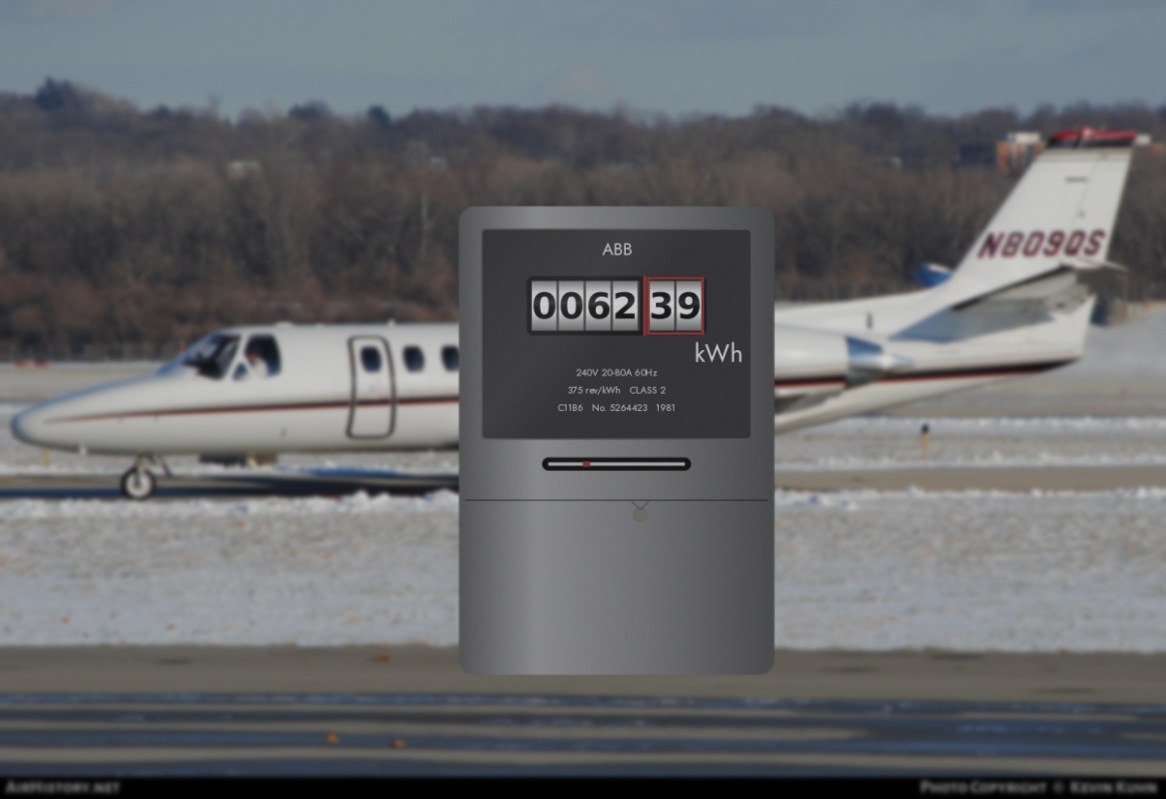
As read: kWh 62.39
